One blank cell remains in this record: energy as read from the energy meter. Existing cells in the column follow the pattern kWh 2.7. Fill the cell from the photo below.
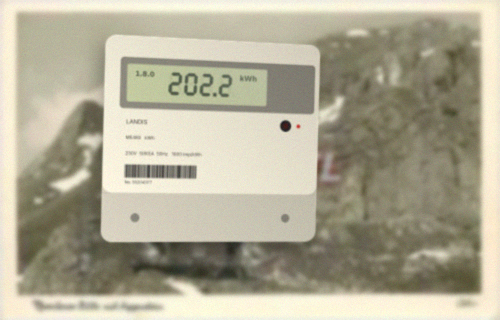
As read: kWh 202.2
